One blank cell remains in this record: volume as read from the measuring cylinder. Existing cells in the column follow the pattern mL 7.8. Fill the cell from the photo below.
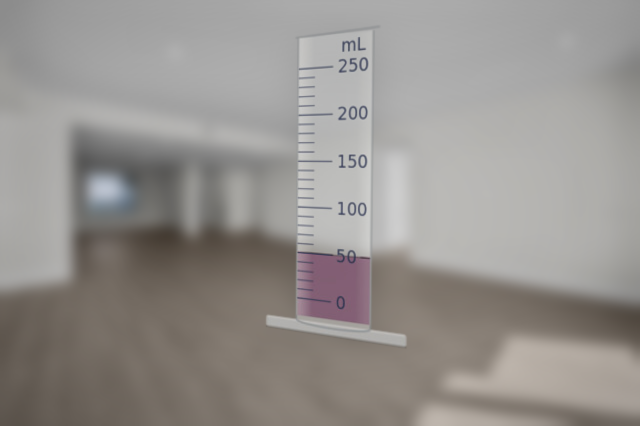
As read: mL 50
